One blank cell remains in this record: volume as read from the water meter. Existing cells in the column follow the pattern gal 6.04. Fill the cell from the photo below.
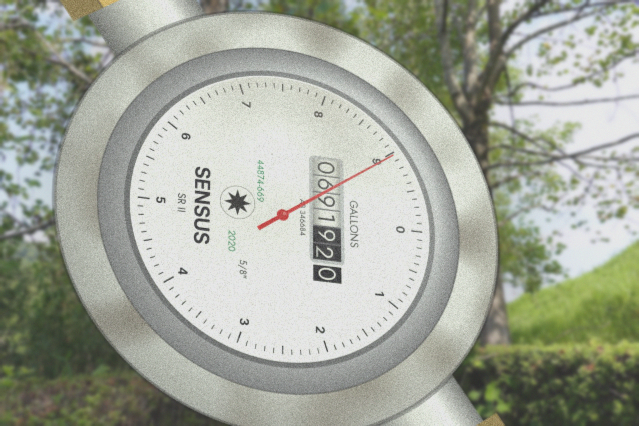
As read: gal 691919.0
